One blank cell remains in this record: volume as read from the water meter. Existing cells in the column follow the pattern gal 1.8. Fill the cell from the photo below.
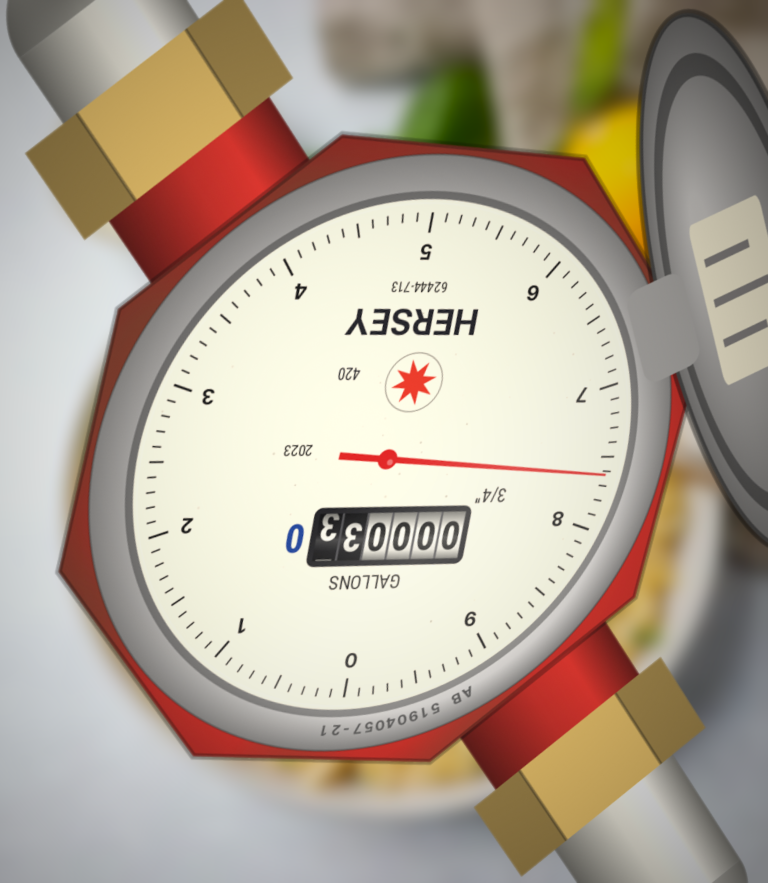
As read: gal 327.6
